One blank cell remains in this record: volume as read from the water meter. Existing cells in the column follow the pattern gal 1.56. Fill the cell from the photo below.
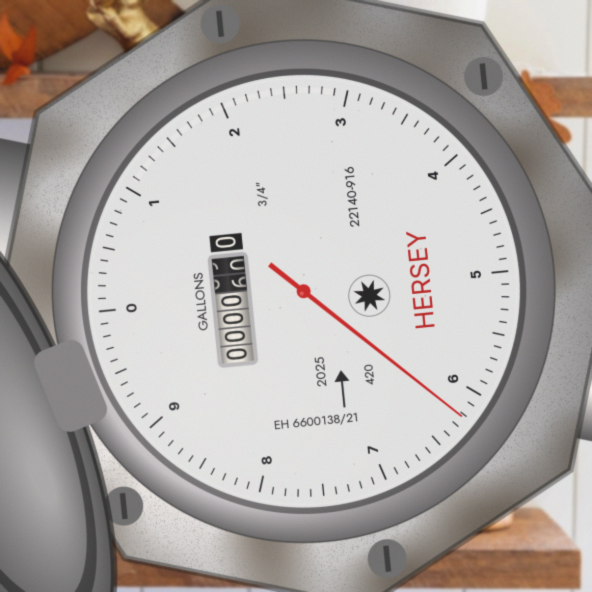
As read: gal 596.2
